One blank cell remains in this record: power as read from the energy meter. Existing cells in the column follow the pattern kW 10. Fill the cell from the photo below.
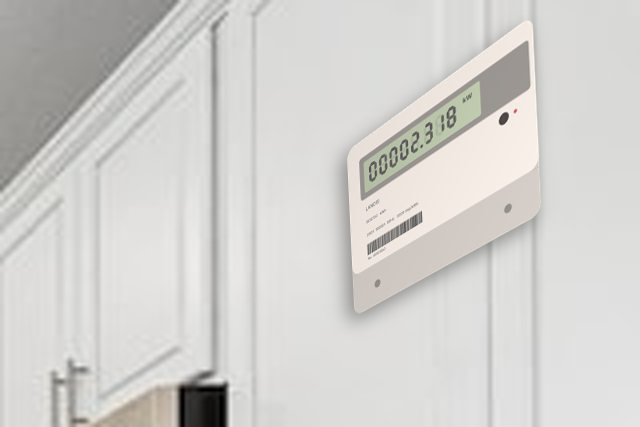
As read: kW 2.318
